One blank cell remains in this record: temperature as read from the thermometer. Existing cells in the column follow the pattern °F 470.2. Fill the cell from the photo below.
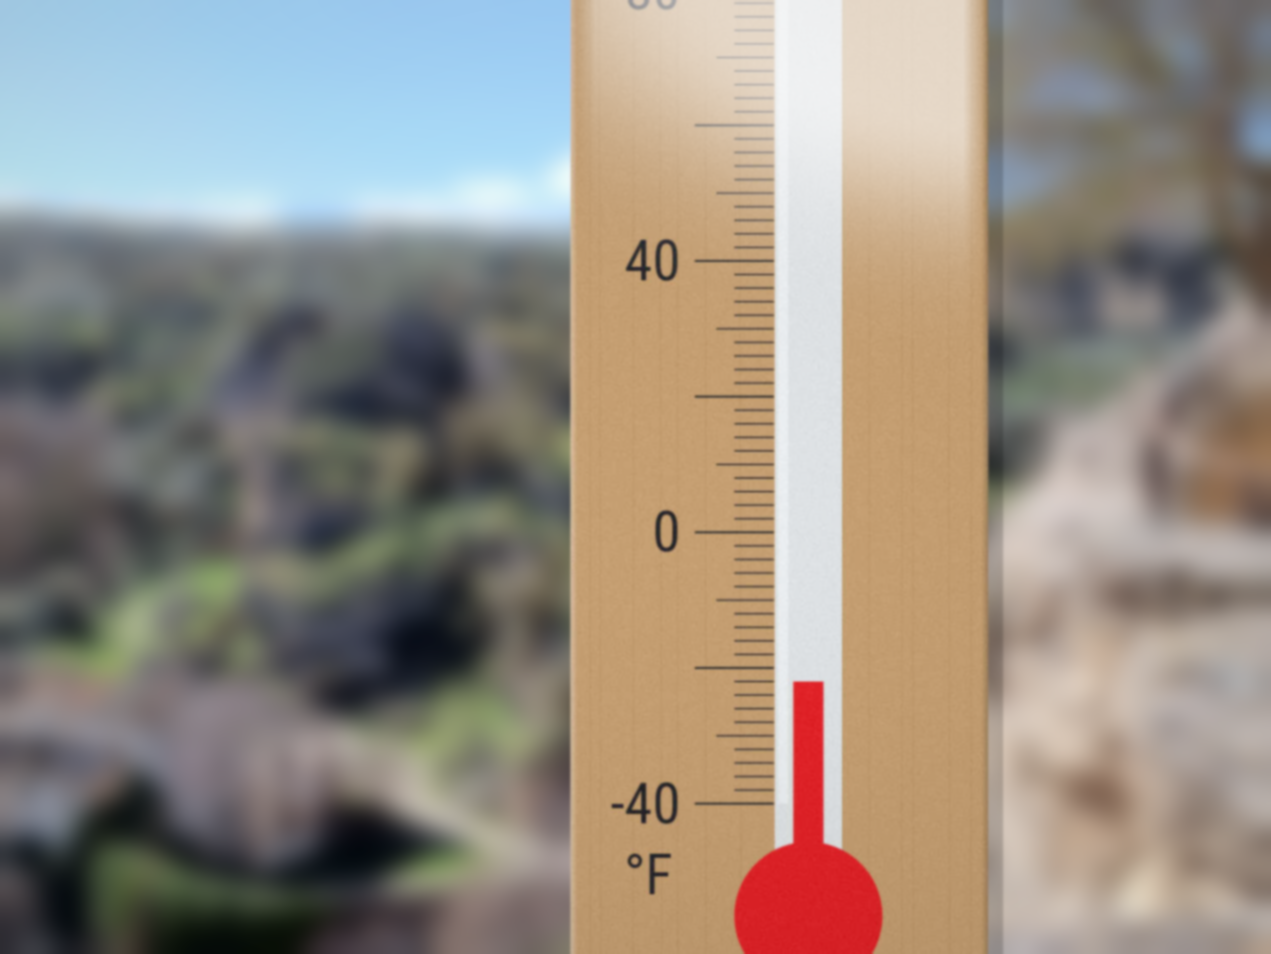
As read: °F -22
